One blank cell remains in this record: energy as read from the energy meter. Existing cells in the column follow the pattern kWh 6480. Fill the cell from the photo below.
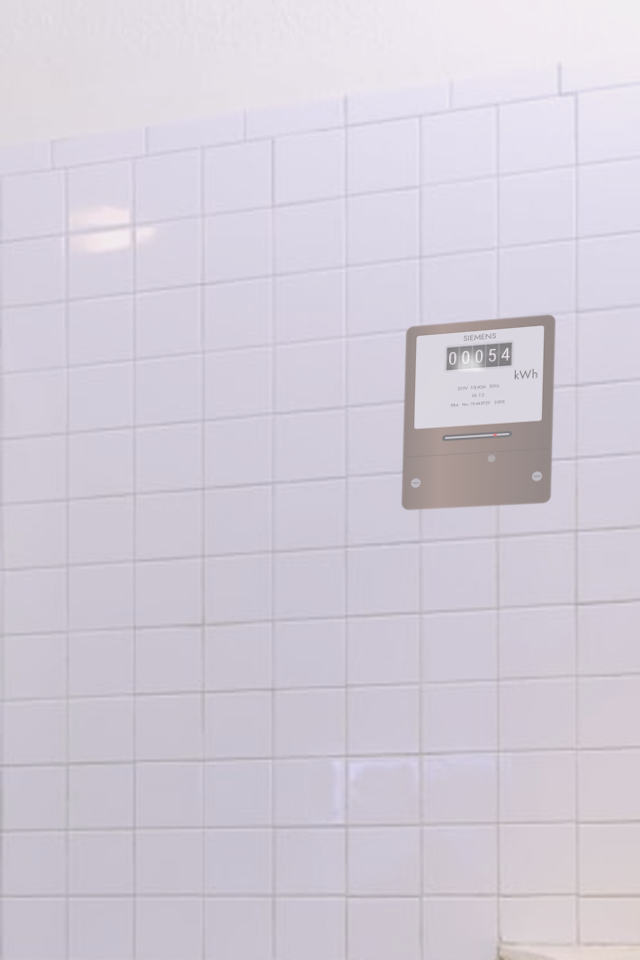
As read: kWh 54
